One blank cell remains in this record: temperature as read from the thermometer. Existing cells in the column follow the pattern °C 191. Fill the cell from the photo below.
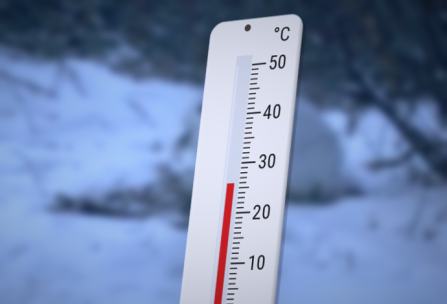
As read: °C 26
